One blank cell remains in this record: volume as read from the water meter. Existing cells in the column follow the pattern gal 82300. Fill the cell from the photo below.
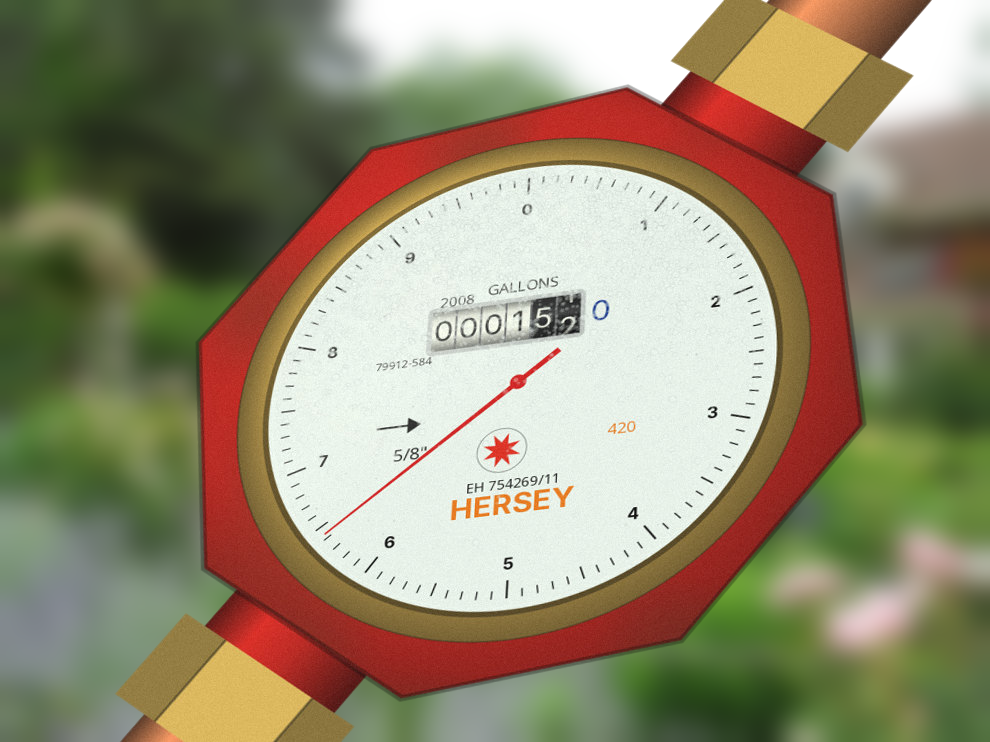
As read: gal 1516.4
